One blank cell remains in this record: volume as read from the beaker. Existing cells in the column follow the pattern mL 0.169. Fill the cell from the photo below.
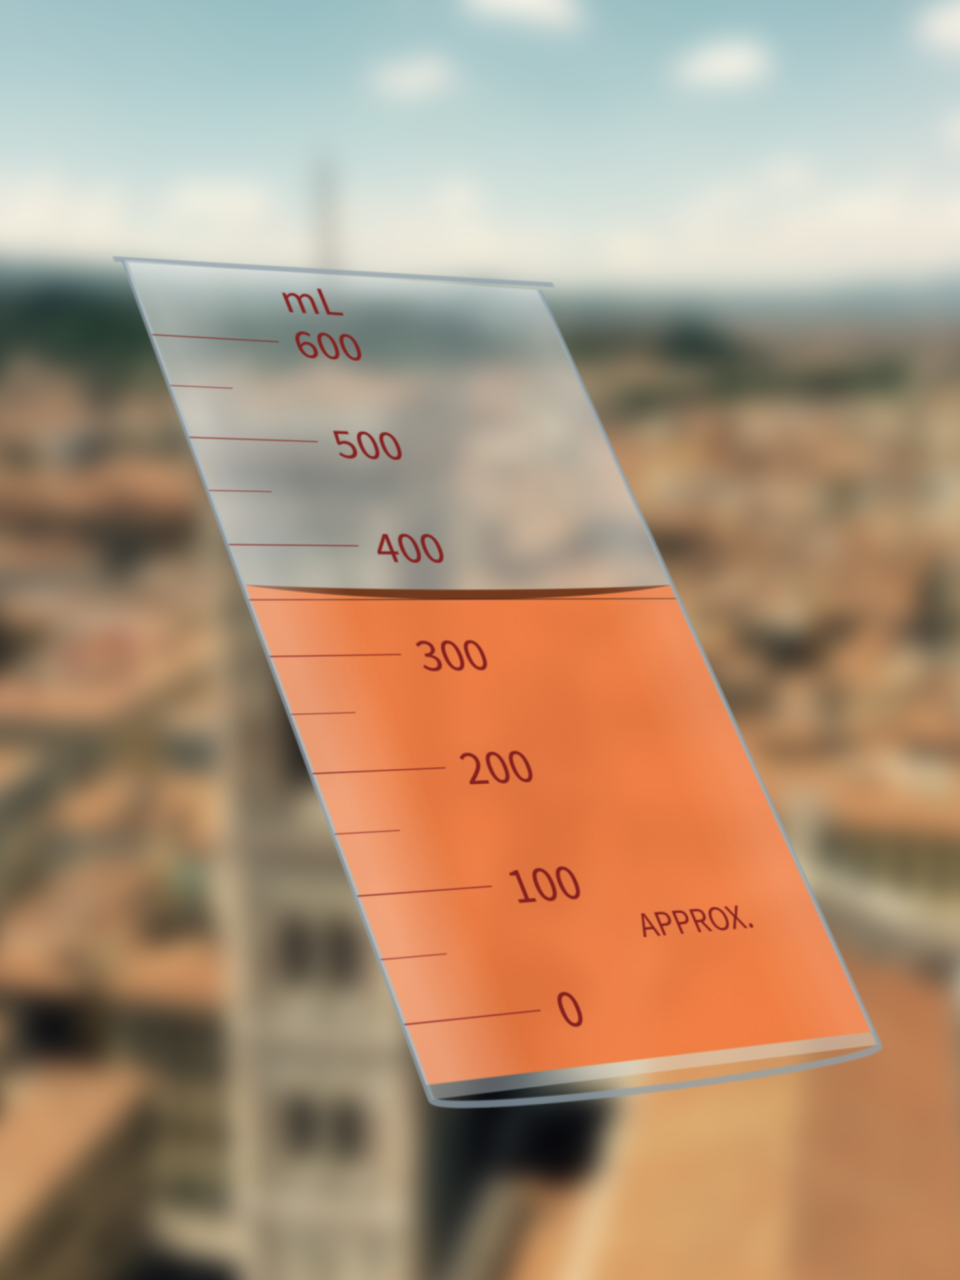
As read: mL 350
